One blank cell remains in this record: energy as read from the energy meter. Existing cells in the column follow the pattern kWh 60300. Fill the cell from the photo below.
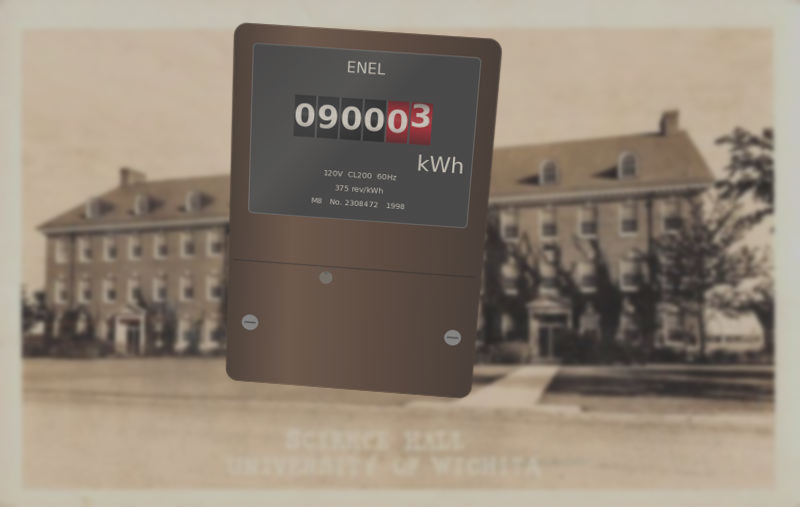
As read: kWh 900.03
